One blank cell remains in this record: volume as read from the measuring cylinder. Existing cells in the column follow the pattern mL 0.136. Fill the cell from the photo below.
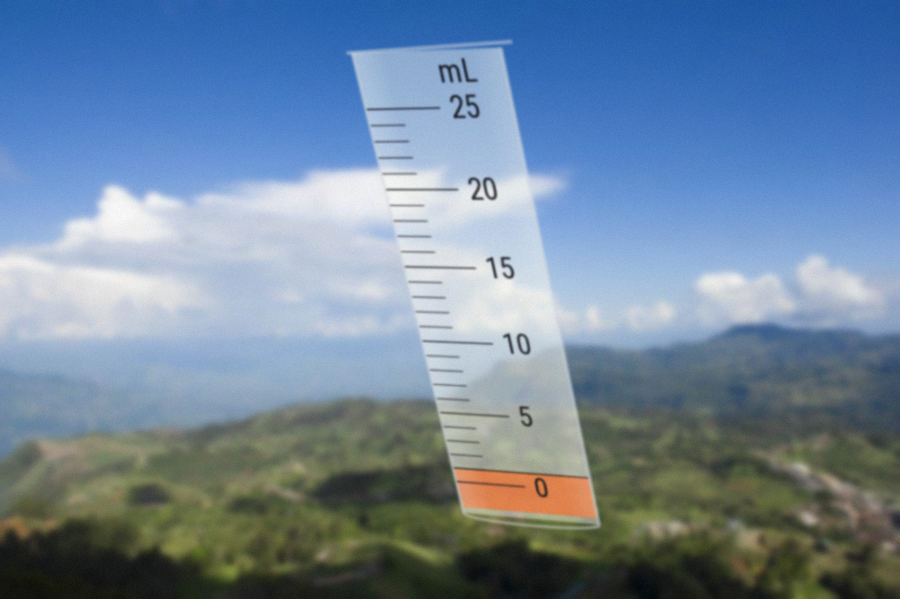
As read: mL 1
